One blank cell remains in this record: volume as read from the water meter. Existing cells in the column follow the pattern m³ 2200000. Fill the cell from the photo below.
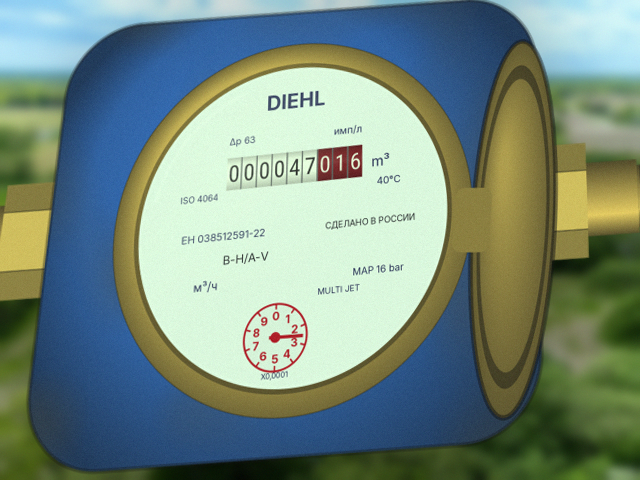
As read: m³ 47.0162
